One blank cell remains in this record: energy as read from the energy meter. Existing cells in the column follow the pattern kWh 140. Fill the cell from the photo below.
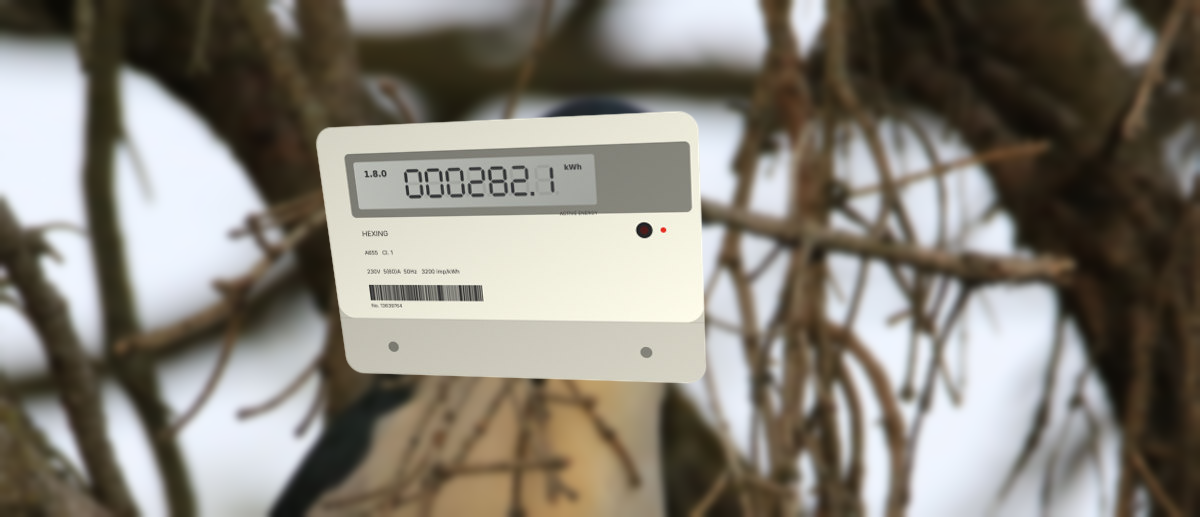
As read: kWh 282.1
